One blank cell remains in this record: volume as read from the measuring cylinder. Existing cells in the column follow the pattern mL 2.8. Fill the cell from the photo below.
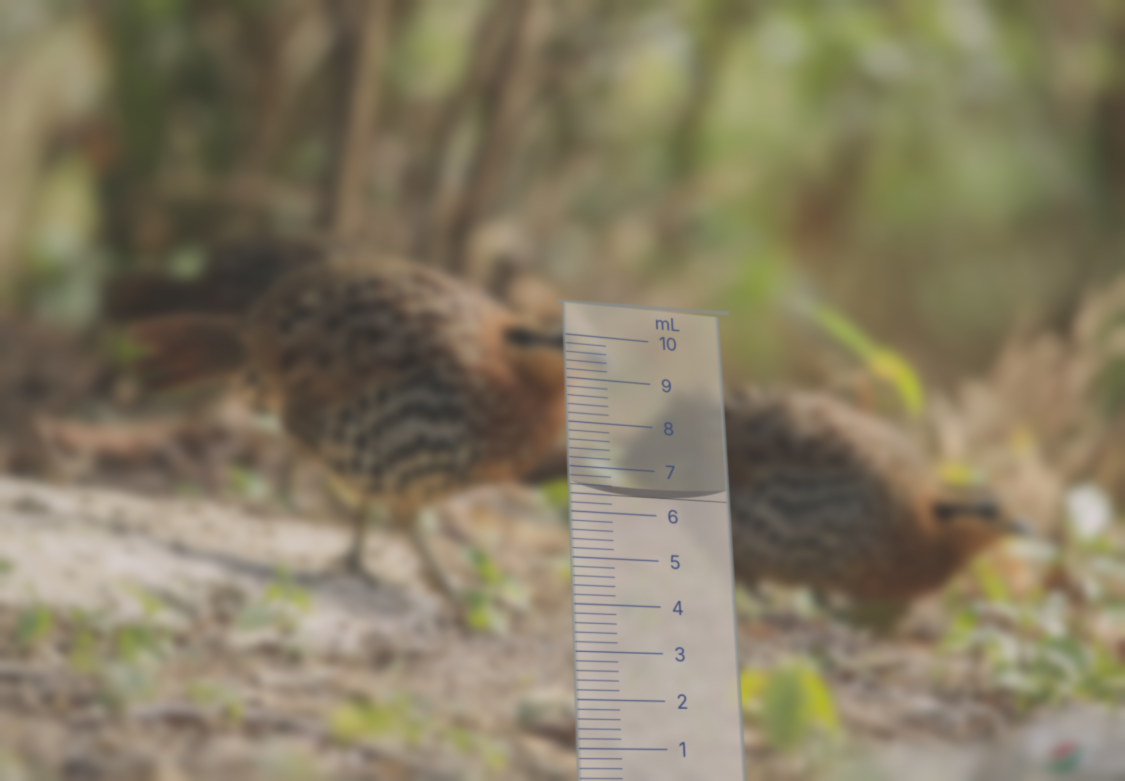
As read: mL 6.4
